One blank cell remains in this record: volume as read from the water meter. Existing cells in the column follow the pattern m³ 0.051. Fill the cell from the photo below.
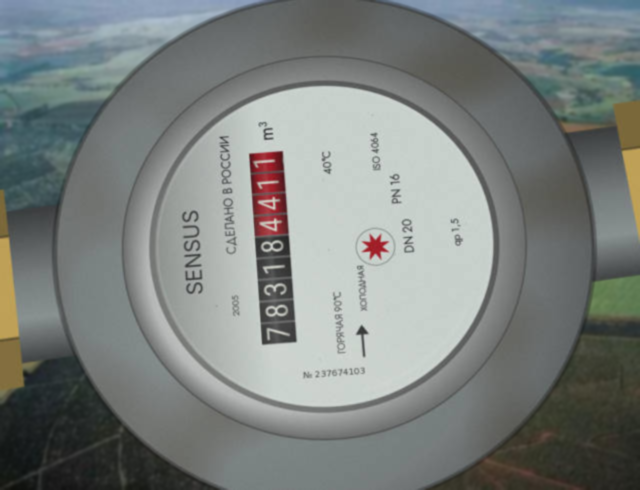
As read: m³ 78318.4411
